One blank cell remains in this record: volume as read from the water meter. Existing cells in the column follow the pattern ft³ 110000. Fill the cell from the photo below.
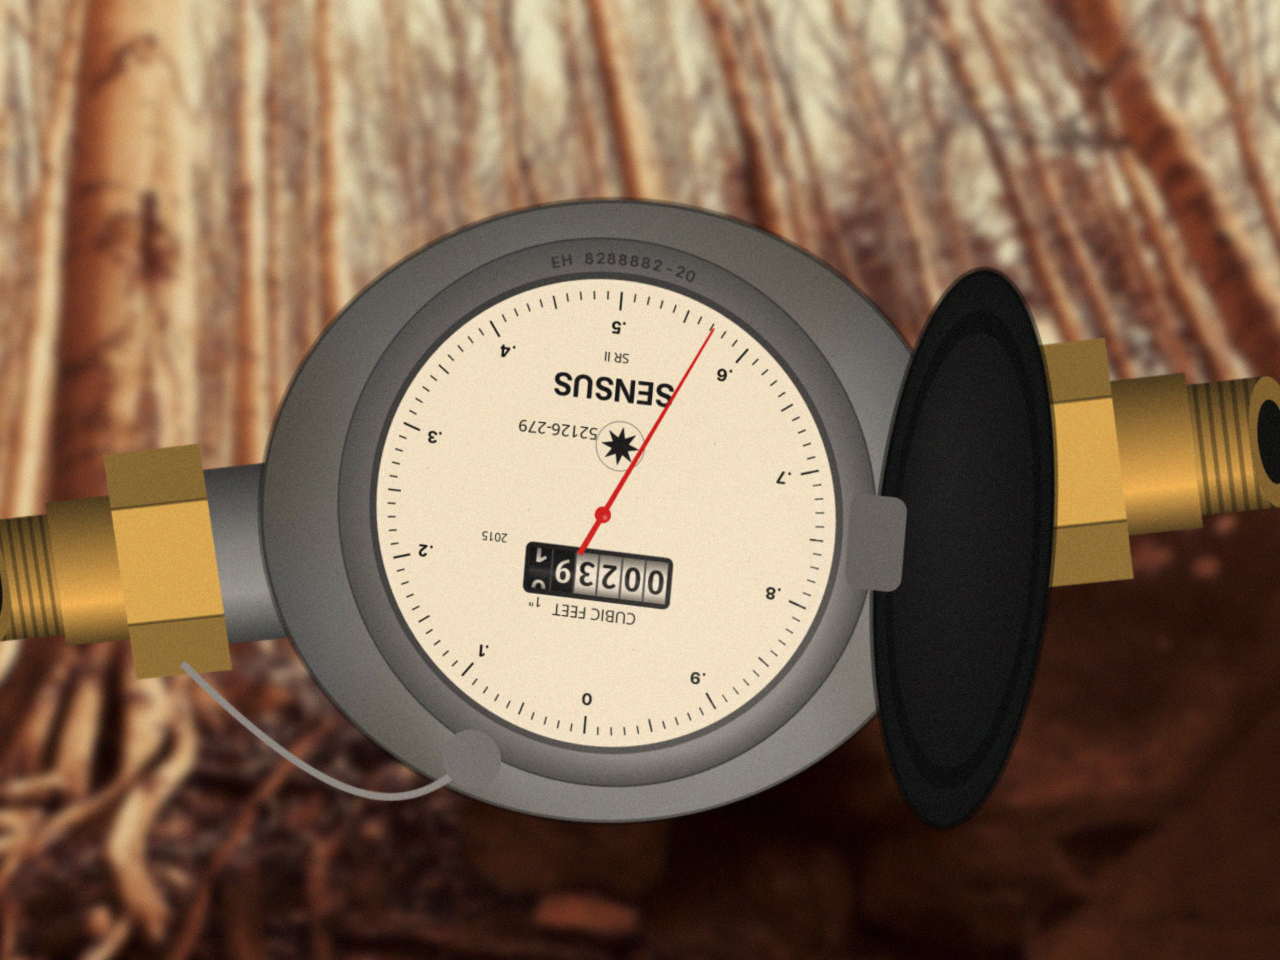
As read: ft³ 2390.57
